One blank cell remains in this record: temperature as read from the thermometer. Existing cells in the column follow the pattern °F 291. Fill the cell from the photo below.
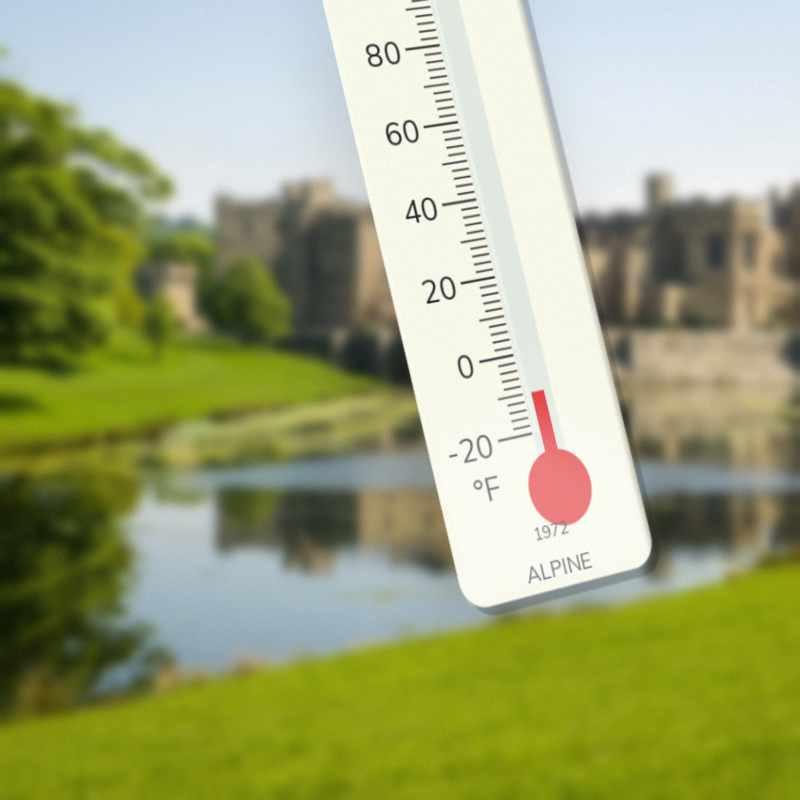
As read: °F -10
